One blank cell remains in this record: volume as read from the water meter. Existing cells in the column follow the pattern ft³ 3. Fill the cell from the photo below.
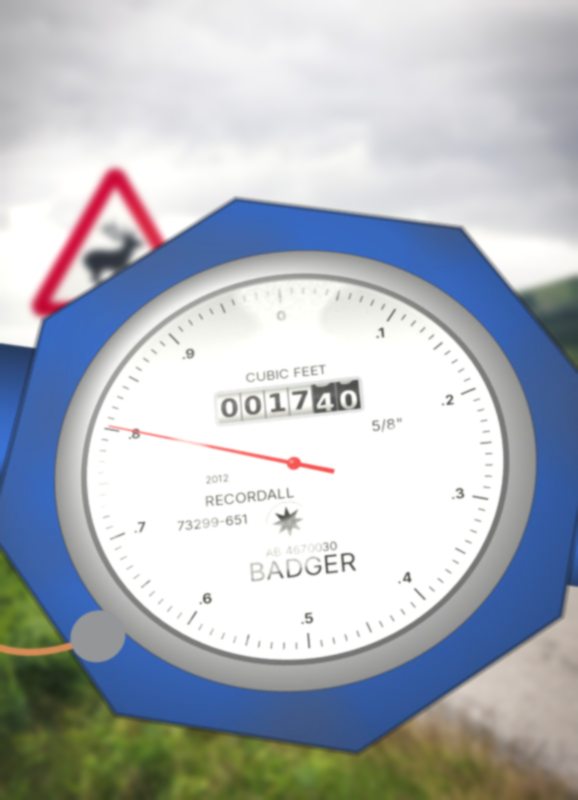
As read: ft³ 1739.80
